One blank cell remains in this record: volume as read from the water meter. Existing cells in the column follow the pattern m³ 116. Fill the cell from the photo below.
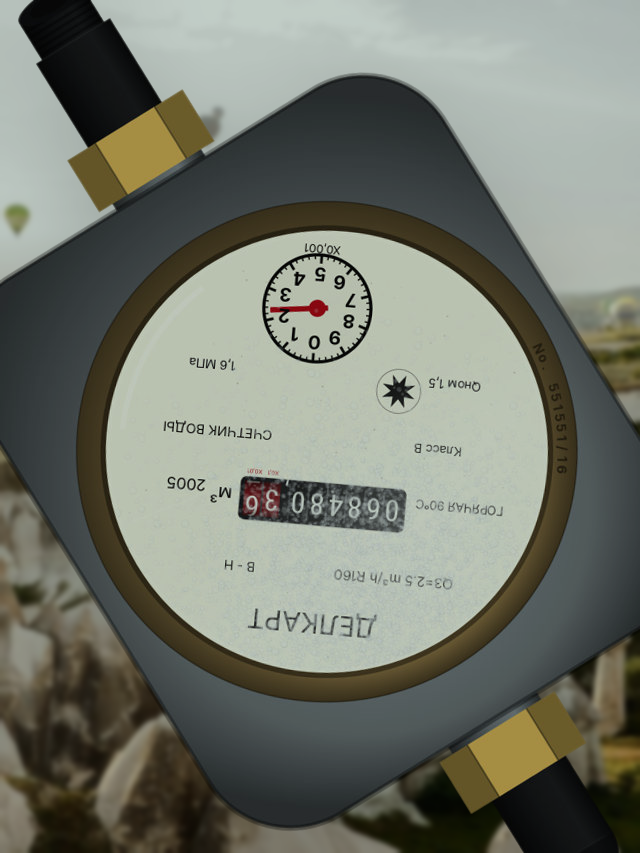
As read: m³ 68480.362
